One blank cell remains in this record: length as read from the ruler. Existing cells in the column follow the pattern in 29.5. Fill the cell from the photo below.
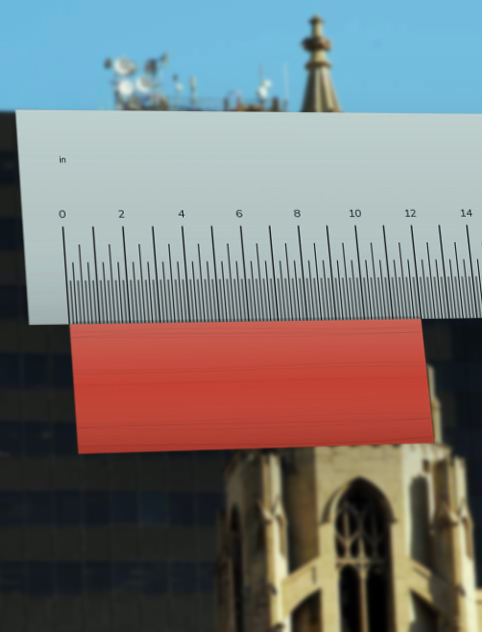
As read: in 12
